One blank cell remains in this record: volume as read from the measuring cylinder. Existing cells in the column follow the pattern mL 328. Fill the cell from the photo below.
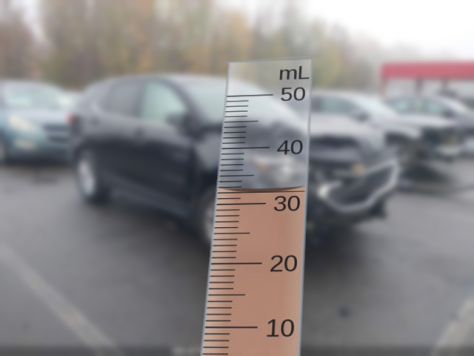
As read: mL 32
